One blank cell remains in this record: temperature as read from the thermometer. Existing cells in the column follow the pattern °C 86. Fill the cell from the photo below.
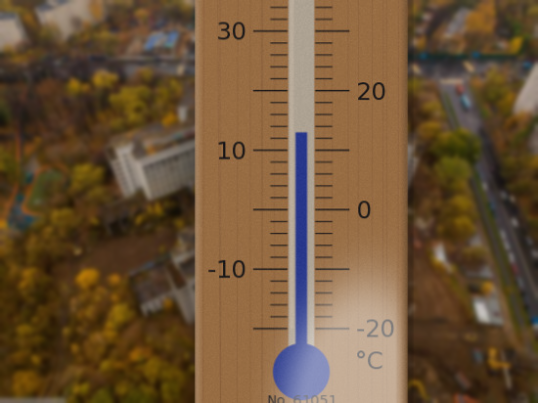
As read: °C 13
